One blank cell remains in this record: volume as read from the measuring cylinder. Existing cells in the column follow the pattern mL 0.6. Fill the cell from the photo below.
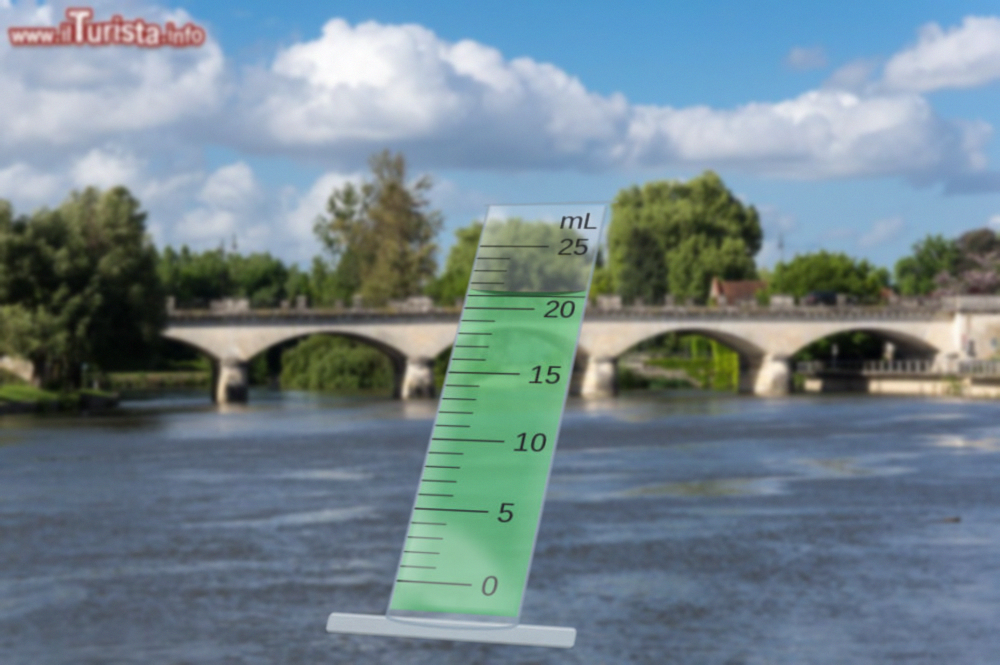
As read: mL 21
